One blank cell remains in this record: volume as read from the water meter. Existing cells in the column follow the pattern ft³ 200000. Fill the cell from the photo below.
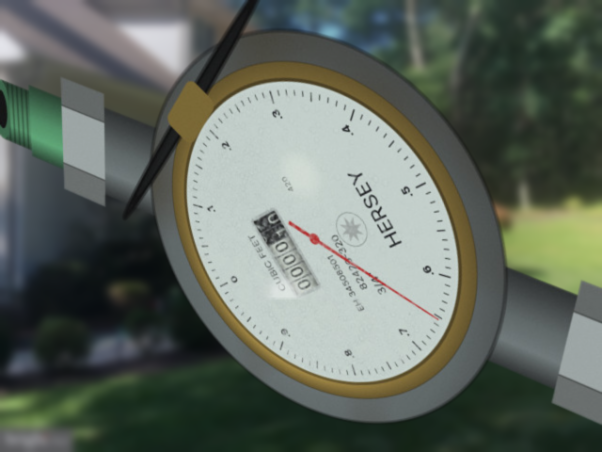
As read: ft³ 9.65
